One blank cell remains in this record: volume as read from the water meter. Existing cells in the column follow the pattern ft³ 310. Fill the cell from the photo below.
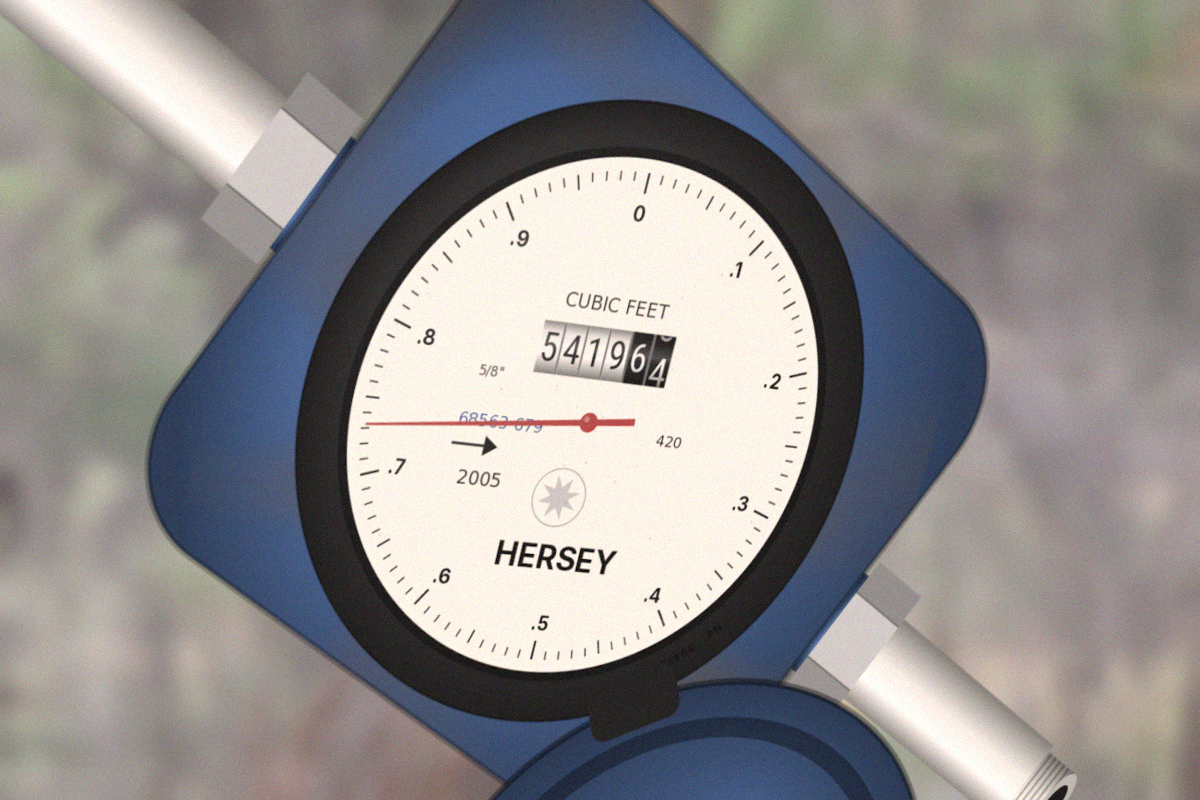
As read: ft³ 541963.73
